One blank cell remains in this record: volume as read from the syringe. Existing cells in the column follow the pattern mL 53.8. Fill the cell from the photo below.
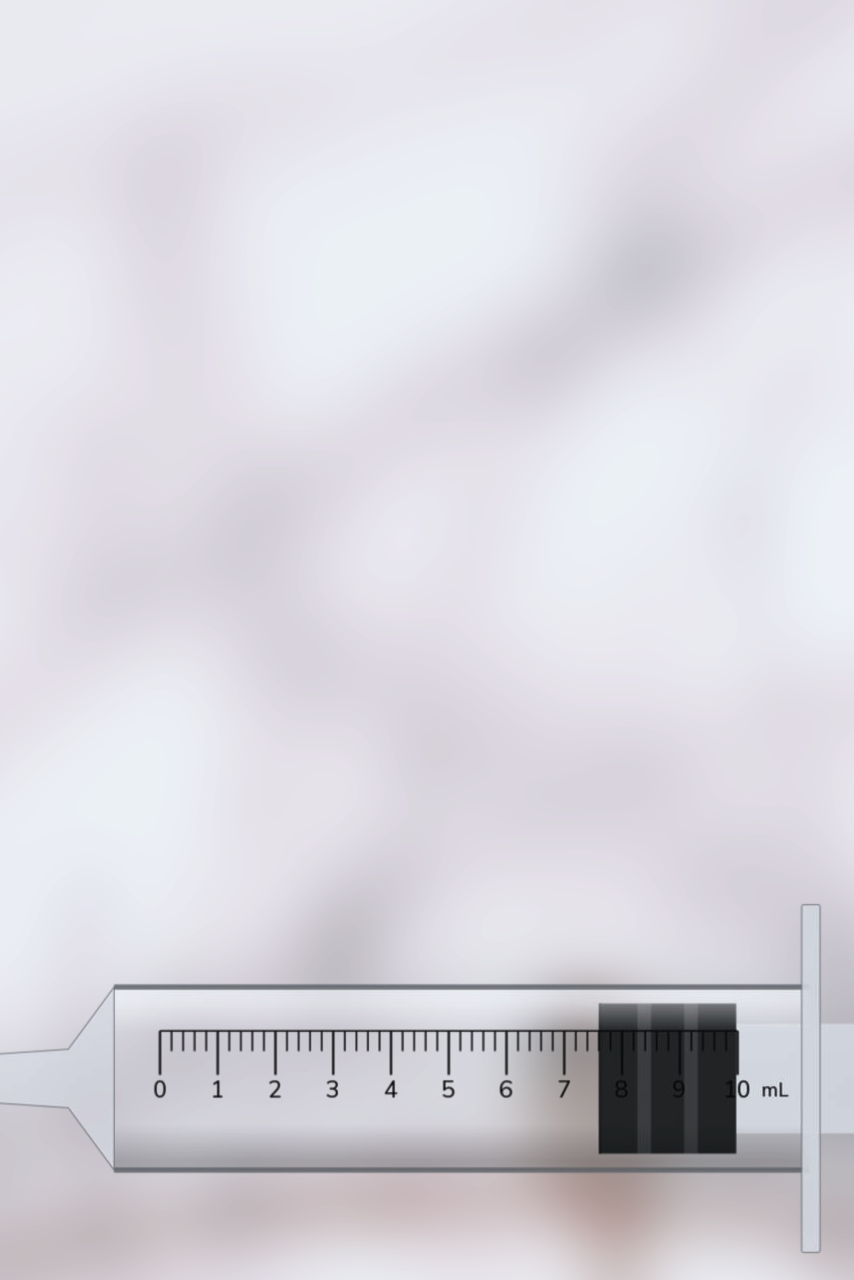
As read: mL 7.6
